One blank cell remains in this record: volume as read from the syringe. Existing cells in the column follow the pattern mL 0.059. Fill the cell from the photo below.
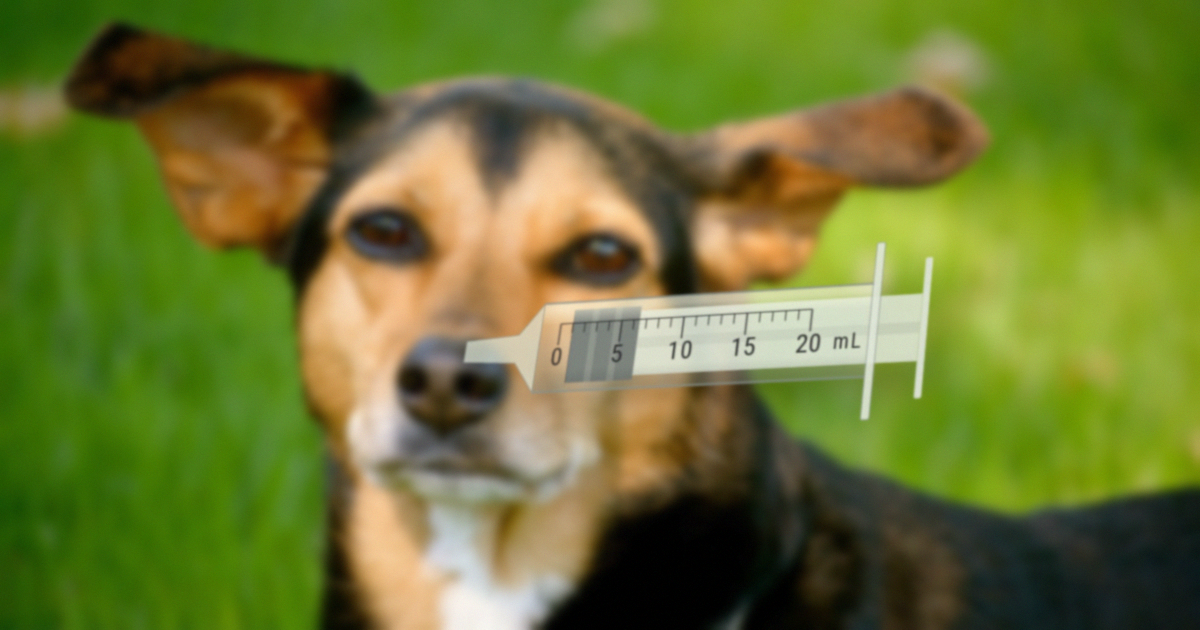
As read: mL 1
